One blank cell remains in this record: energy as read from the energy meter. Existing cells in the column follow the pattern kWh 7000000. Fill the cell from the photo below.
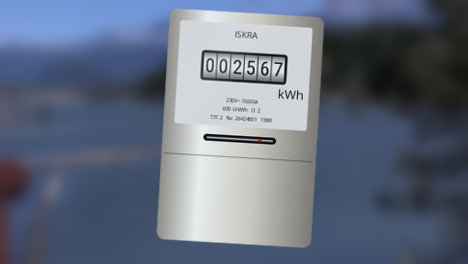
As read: kWh 2567
